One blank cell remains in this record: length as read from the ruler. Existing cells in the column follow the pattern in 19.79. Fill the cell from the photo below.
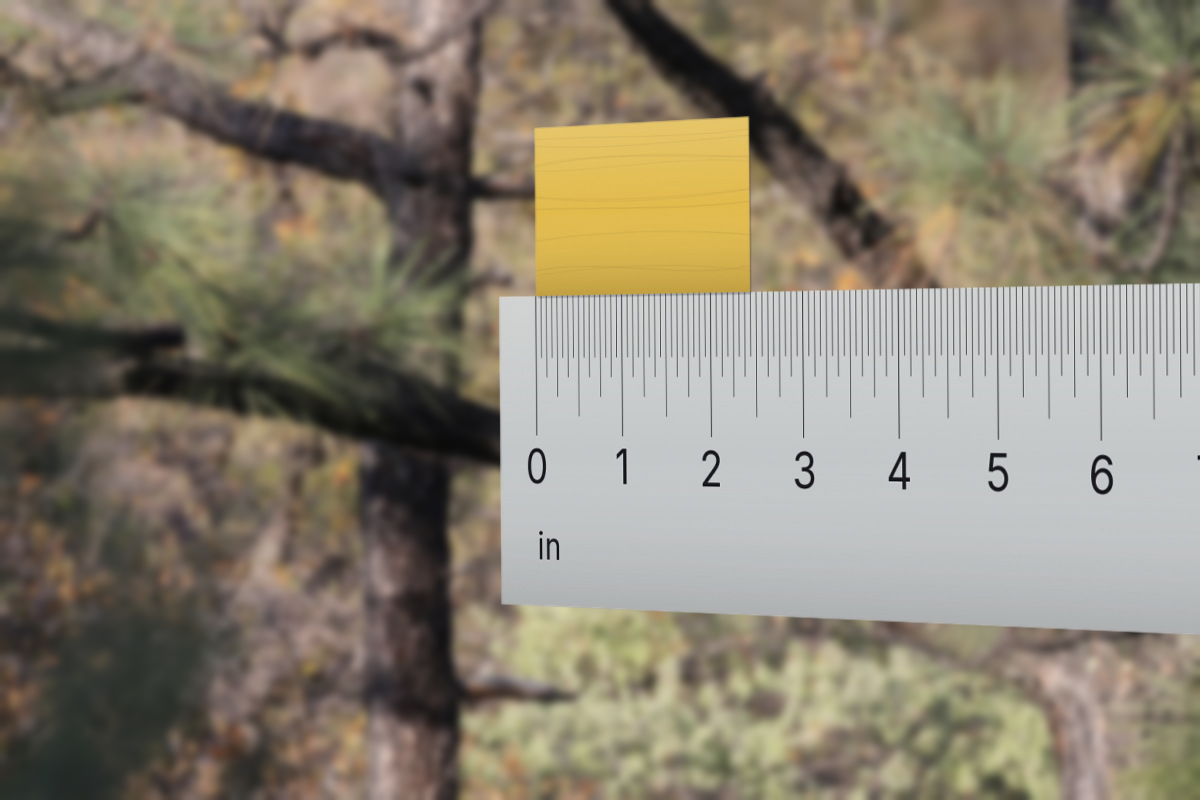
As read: in 2.4375
